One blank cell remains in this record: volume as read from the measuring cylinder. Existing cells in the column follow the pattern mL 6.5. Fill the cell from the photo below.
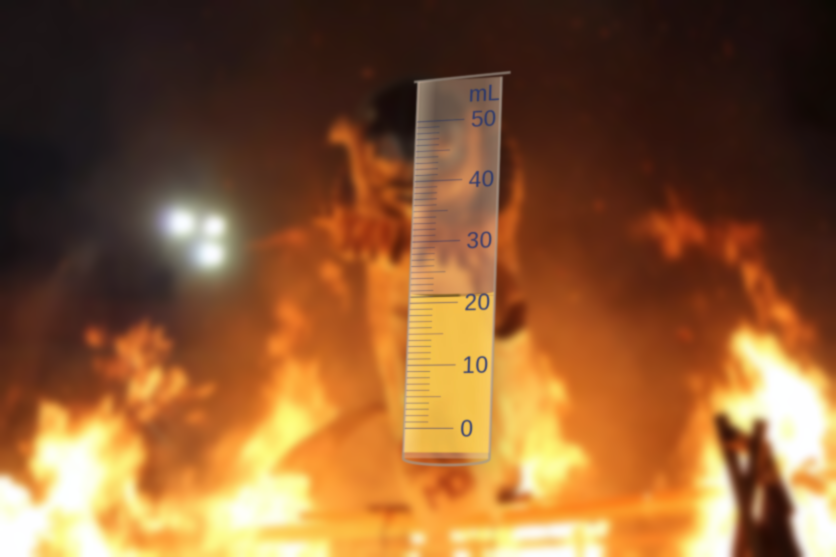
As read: mL 21
